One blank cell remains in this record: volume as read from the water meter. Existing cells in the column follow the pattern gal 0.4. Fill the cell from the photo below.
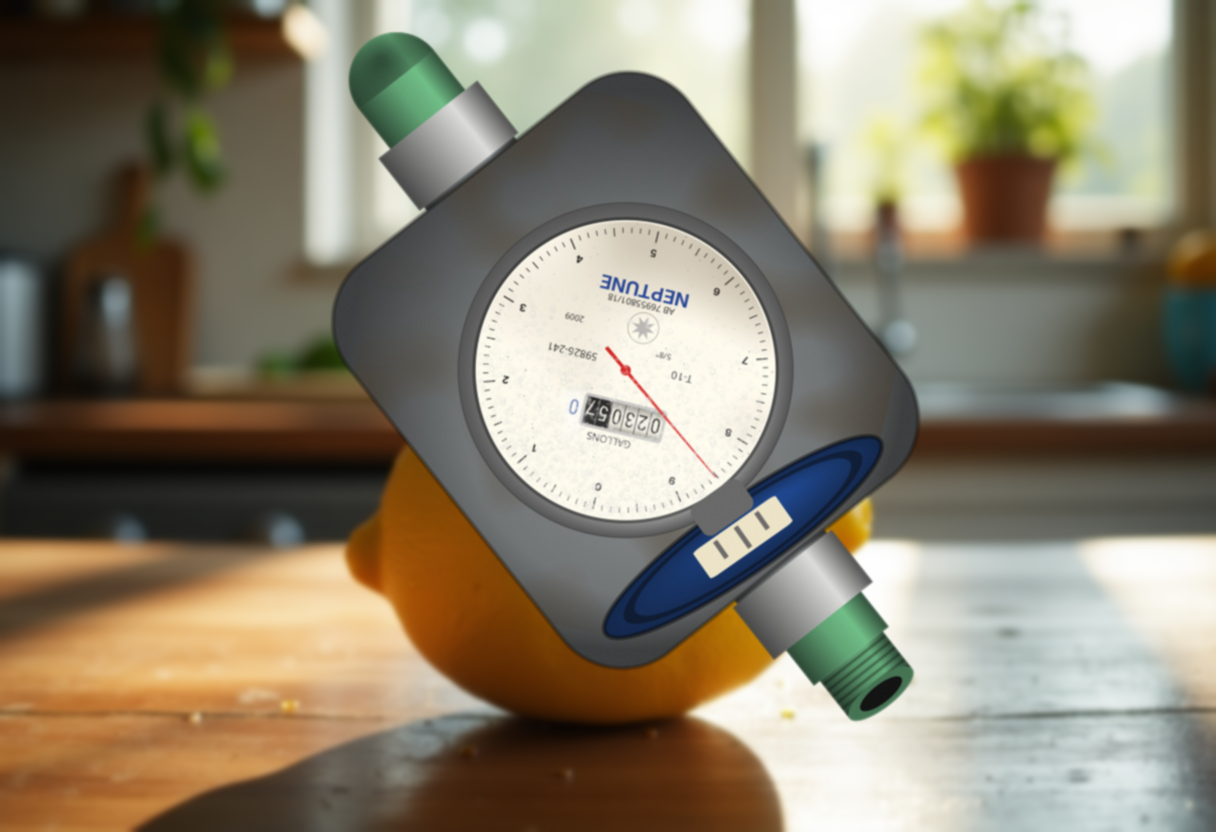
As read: gal 230568.5
